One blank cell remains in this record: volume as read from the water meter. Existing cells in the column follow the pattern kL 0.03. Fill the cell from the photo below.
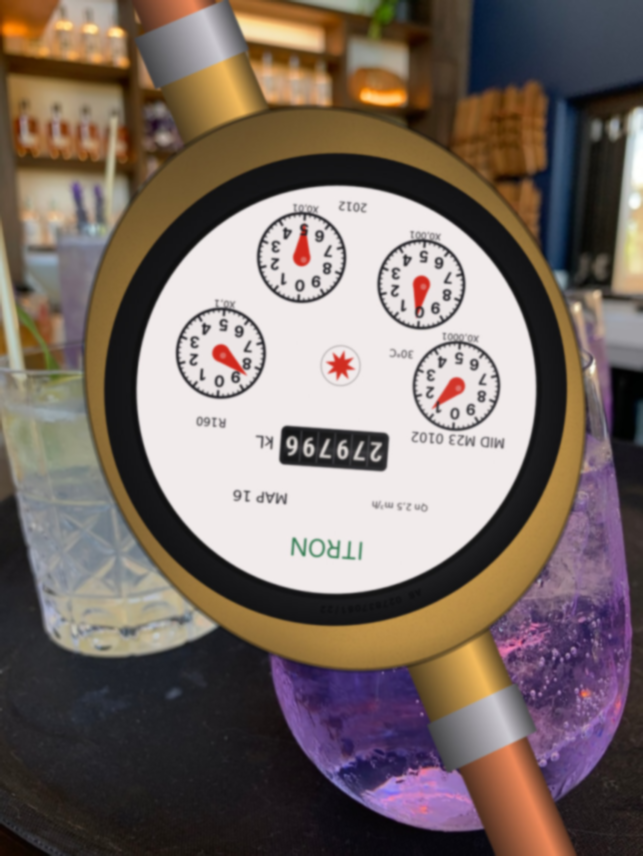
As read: kL 279796.8501
